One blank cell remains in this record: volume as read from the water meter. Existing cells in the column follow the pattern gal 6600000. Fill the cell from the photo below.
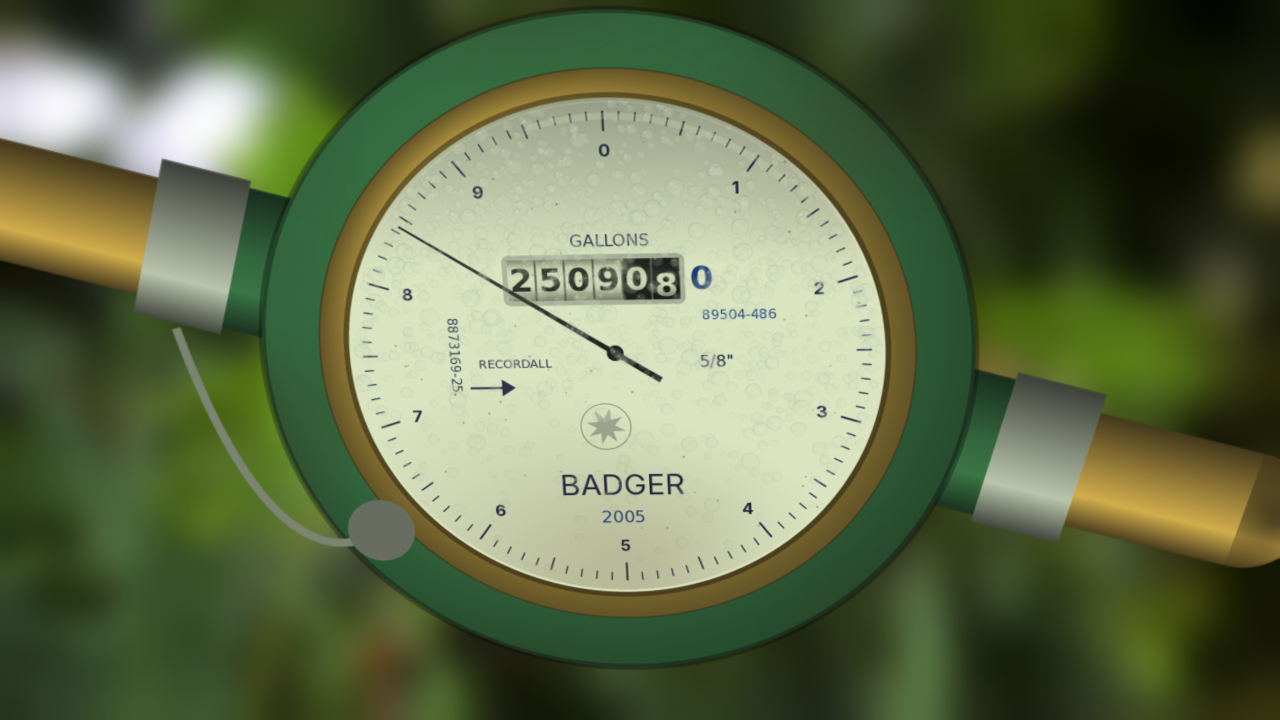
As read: gal 2509078.4
